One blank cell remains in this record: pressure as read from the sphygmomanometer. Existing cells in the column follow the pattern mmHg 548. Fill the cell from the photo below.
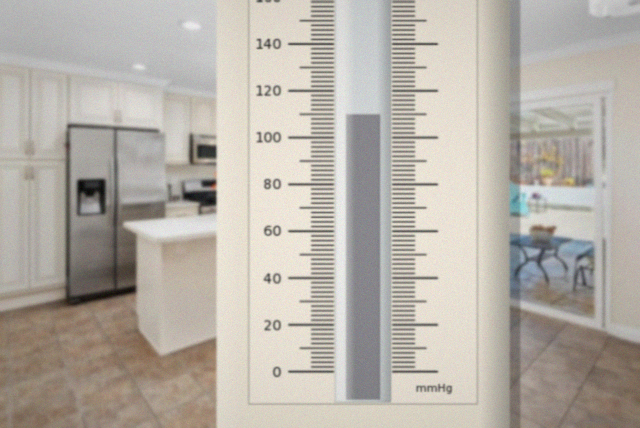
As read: mmHg 110
